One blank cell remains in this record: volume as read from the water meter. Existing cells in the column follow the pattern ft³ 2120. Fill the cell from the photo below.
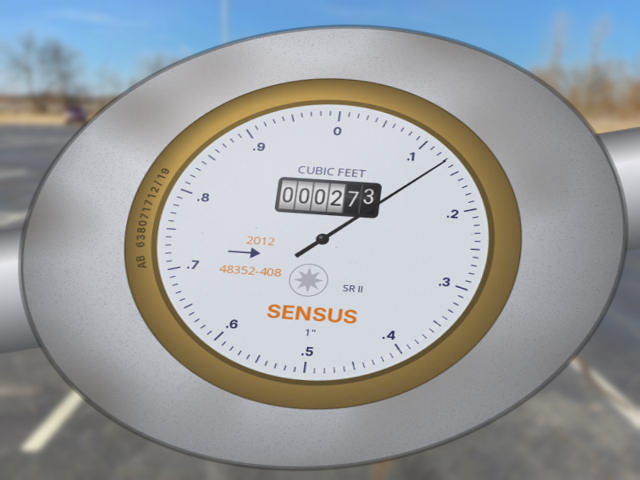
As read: ft³ 273.13
